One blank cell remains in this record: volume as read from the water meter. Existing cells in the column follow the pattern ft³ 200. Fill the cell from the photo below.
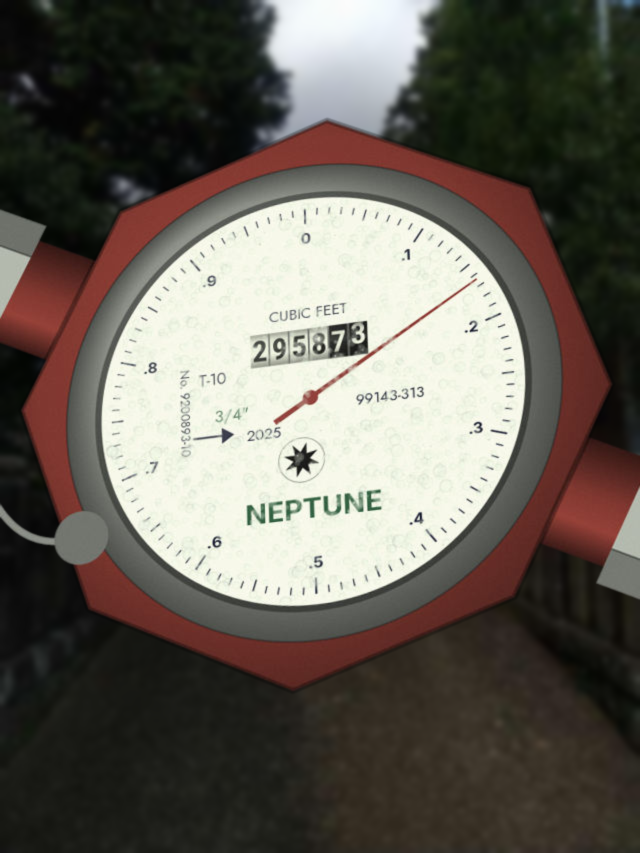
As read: ft³ 295873.16
